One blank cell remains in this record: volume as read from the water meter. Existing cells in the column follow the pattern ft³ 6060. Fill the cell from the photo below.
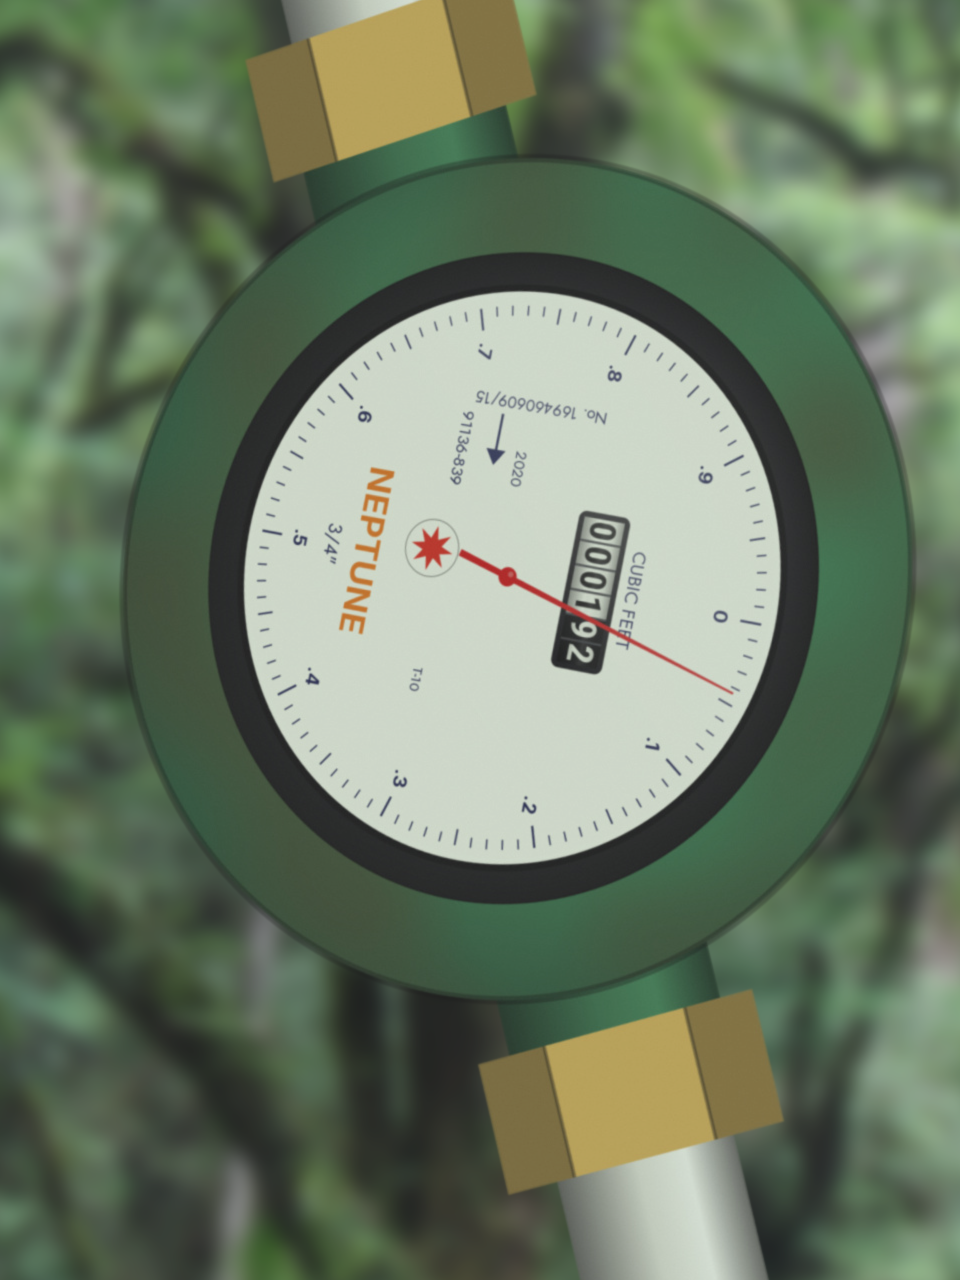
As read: ft³ 192.04
